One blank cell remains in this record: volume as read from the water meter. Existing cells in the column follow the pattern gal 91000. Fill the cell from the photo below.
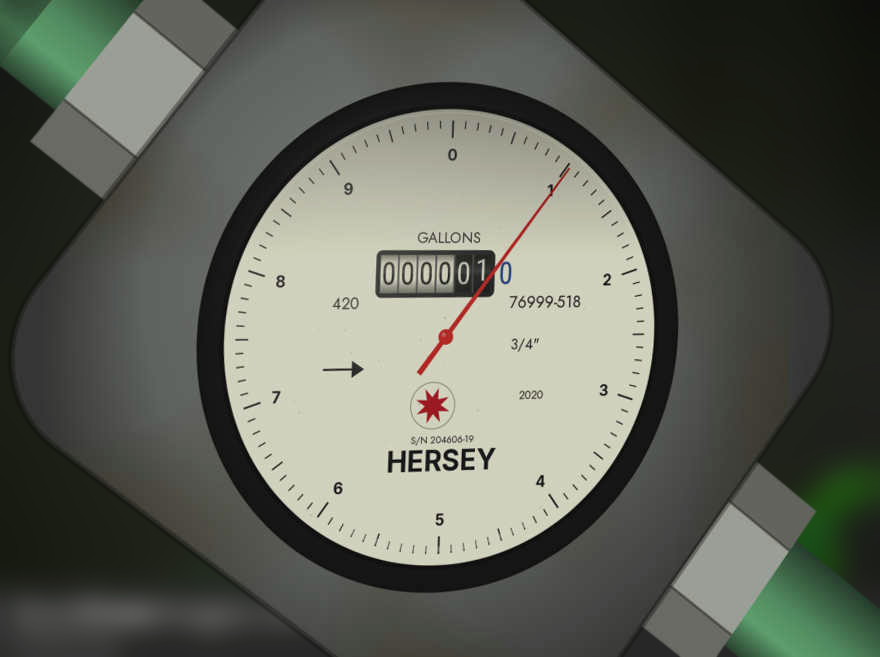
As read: gal 11.0
